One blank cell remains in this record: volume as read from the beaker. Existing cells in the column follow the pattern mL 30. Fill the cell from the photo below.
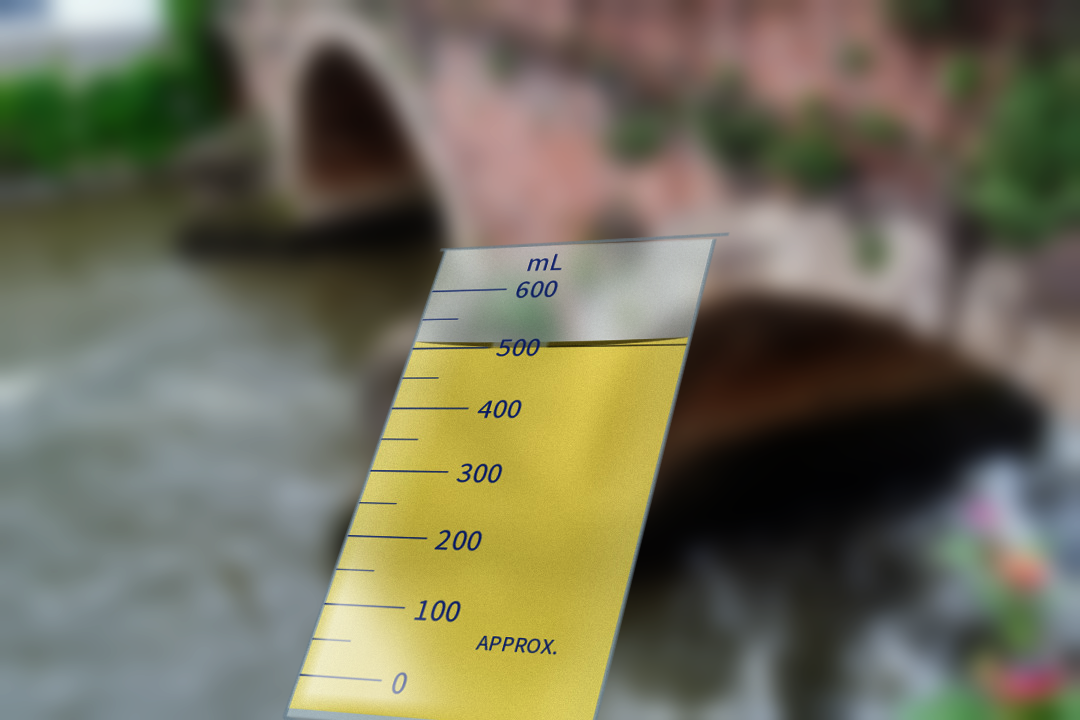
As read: mL 500
